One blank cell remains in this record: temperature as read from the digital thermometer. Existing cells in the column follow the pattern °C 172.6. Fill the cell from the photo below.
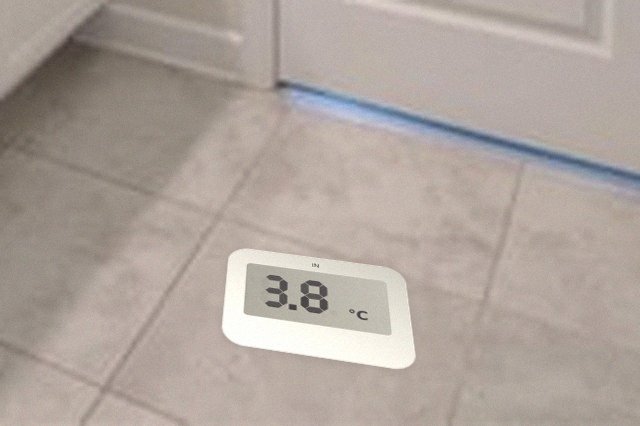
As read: °C 3.8
